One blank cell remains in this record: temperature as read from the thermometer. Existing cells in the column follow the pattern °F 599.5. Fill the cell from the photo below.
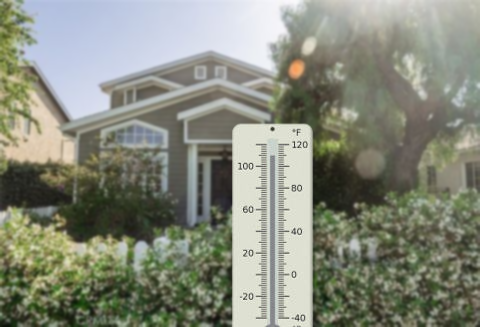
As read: °F 110
